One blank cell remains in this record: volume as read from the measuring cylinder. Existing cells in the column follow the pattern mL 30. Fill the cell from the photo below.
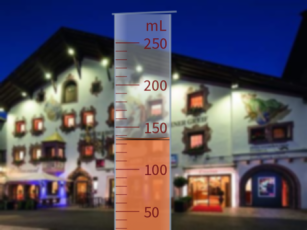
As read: mL 135
